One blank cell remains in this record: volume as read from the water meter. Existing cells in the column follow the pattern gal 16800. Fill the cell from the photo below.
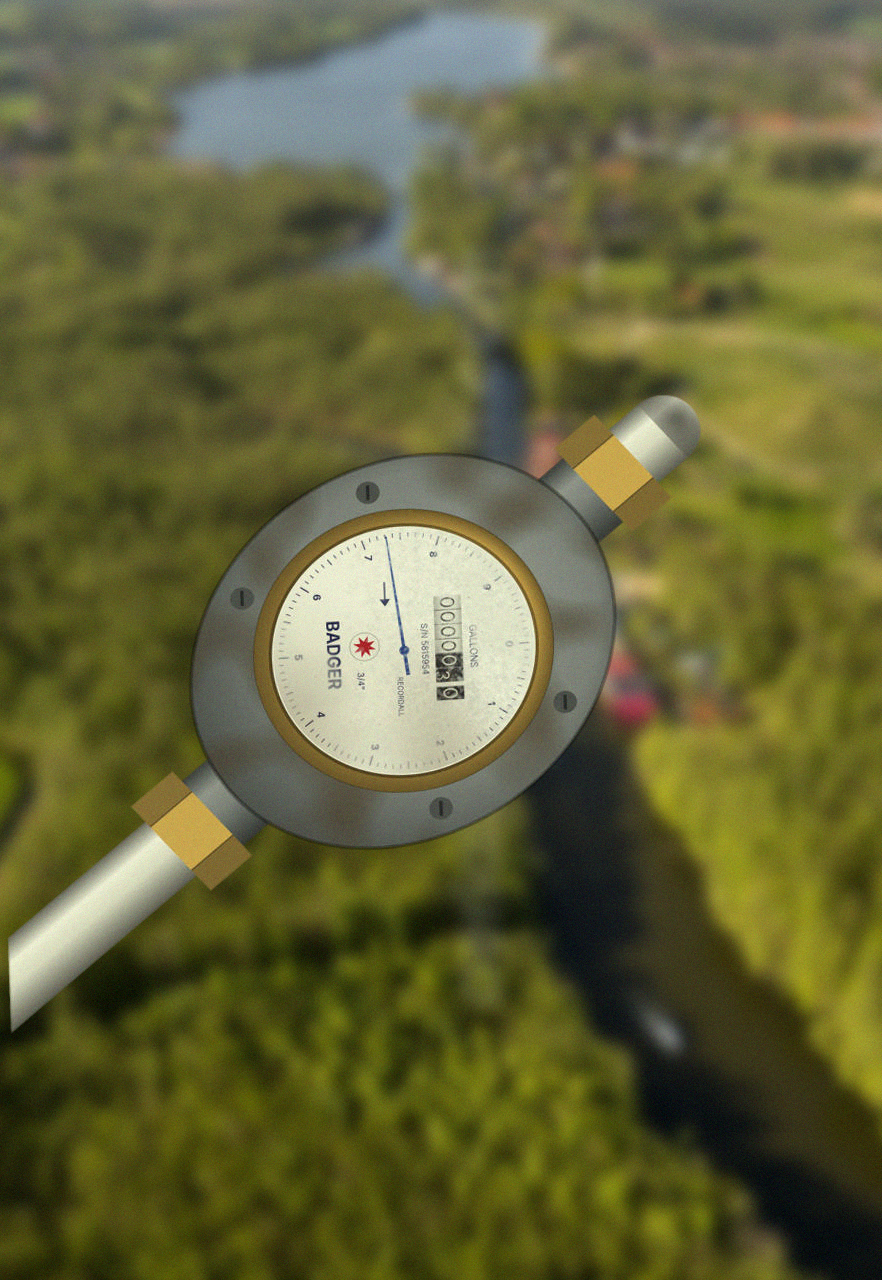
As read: gal 27.3
